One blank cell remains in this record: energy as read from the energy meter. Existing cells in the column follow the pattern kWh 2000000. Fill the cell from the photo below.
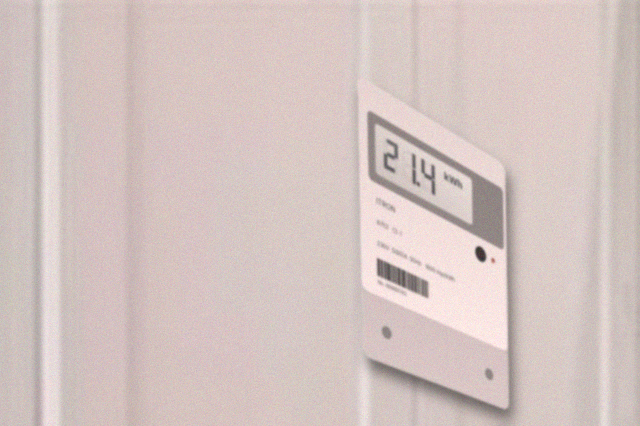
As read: kWh 21.4
